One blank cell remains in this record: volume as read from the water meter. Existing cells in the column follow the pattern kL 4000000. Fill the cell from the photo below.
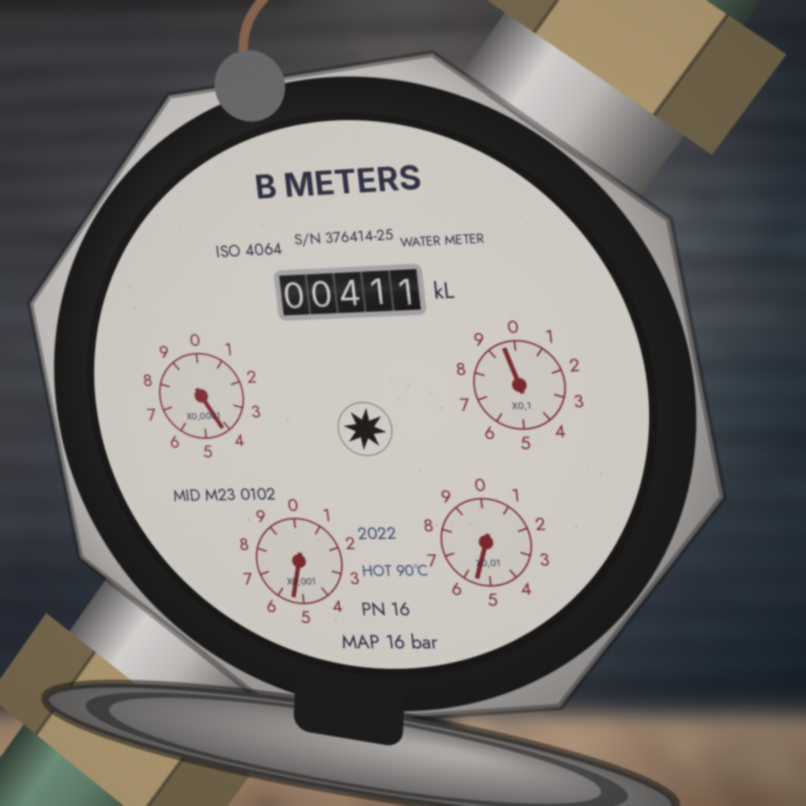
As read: kL 410.9554
